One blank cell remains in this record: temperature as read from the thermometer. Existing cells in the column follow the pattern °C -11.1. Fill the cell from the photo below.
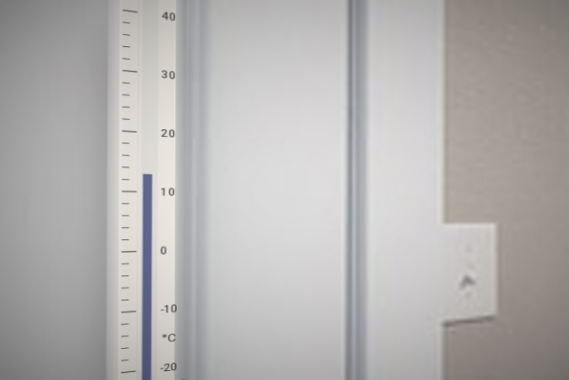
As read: °C 13
